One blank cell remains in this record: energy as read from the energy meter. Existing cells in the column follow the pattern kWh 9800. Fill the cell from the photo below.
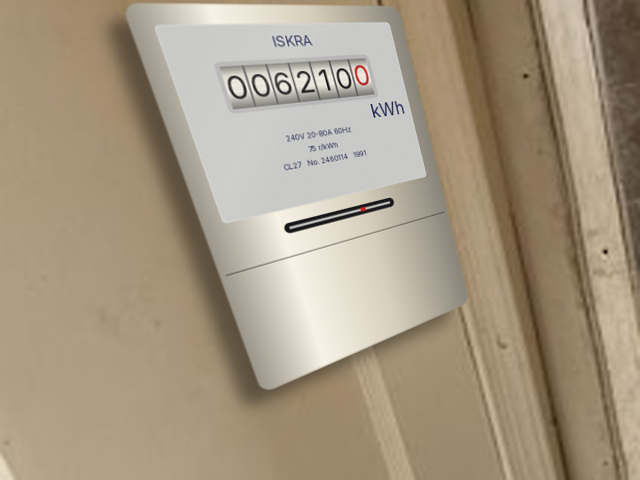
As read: kWh 6210.0
